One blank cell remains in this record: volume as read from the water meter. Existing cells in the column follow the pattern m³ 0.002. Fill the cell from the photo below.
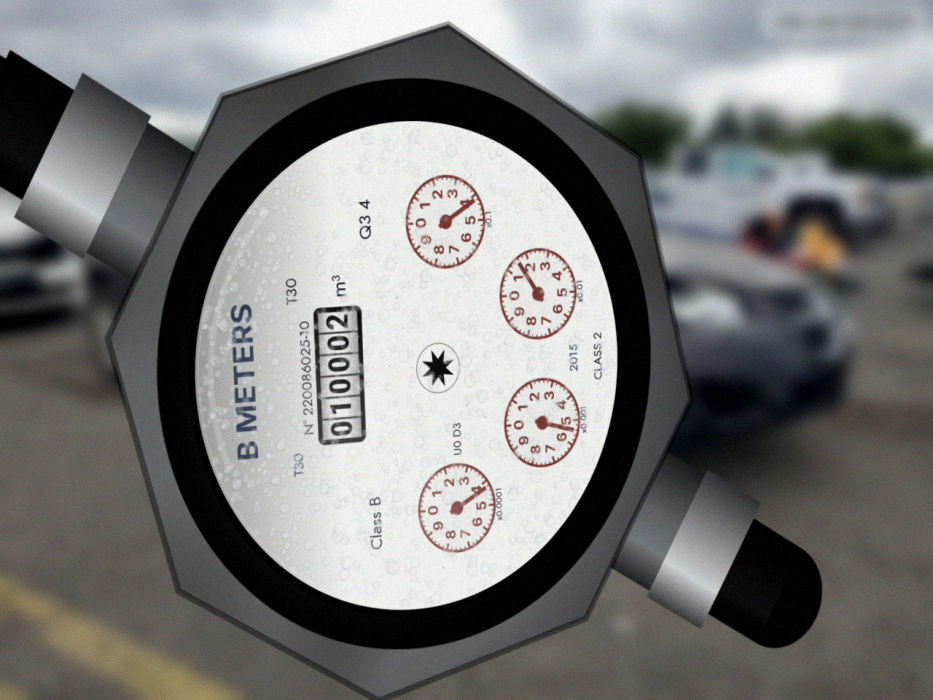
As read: m³ 10002.4154
